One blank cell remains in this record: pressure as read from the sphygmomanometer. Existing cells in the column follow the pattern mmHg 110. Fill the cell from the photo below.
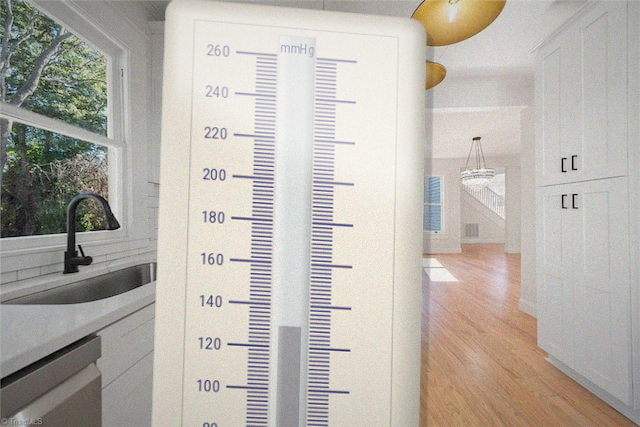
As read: mmHg 130
